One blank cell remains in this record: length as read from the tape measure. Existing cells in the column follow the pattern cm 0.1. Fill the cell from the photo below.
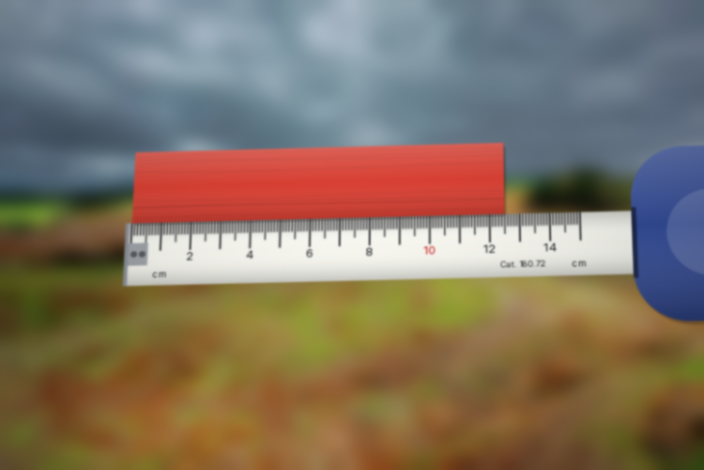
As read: cm 12.5
